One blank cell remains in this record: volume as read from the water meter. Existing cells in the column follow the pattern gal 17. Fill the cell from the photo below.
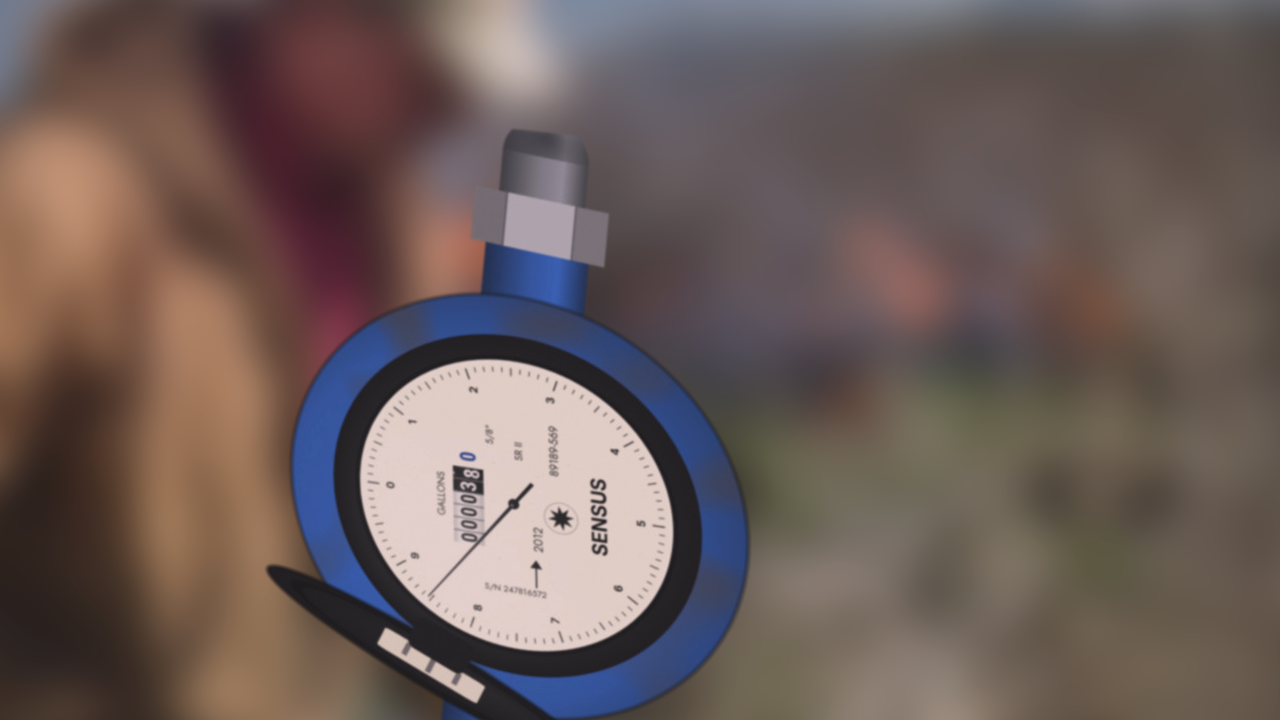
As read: gal 378.5
